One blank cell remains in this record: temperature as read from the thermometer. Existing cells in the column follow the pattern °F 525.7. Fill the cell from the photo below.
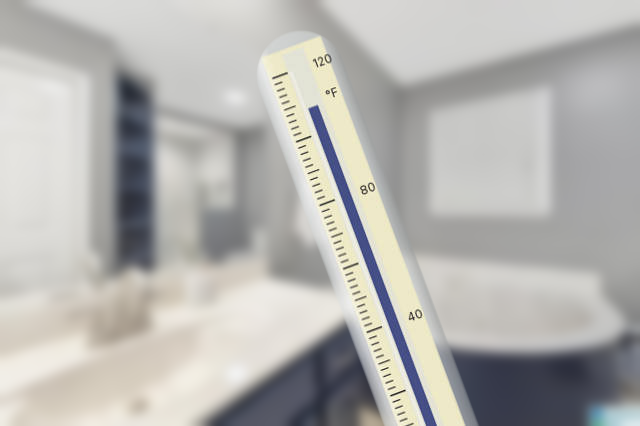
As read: °F 108
